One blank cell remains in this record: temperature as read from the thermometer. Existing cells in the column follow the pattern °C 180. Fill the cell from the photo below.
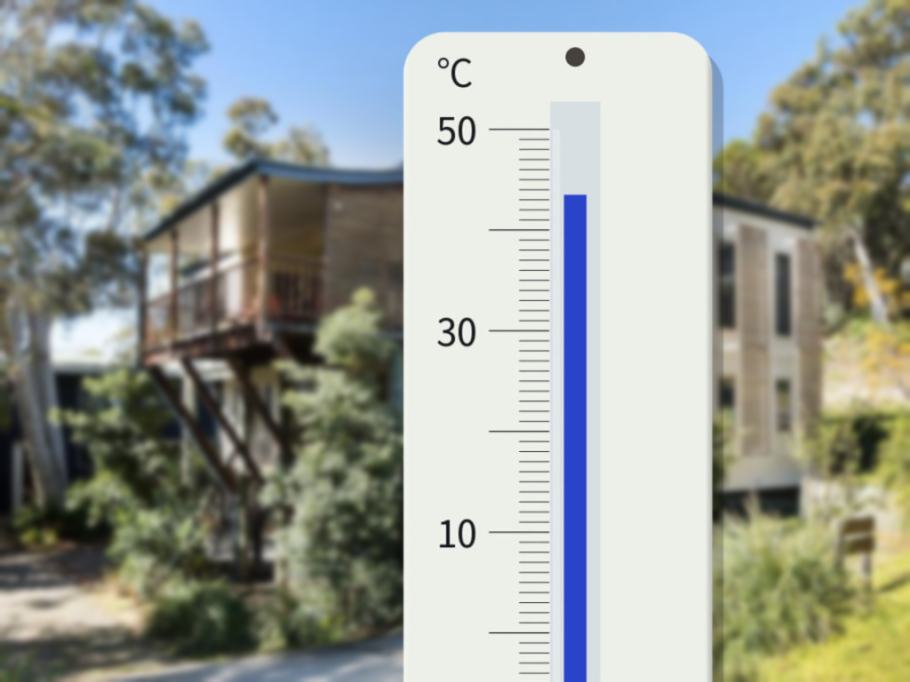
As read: °C 43.5
